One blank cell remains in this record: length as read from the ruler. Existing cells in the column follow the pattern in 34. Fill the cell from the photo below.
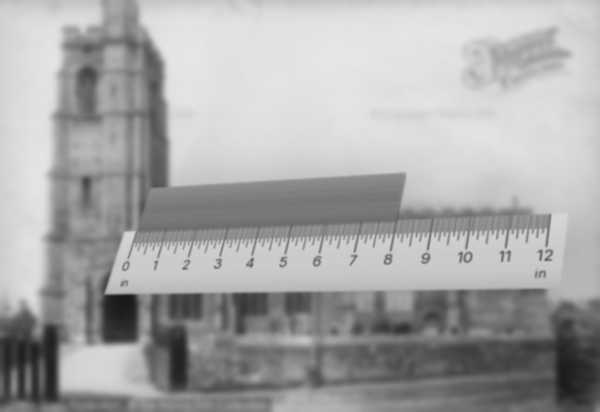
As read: in 8
